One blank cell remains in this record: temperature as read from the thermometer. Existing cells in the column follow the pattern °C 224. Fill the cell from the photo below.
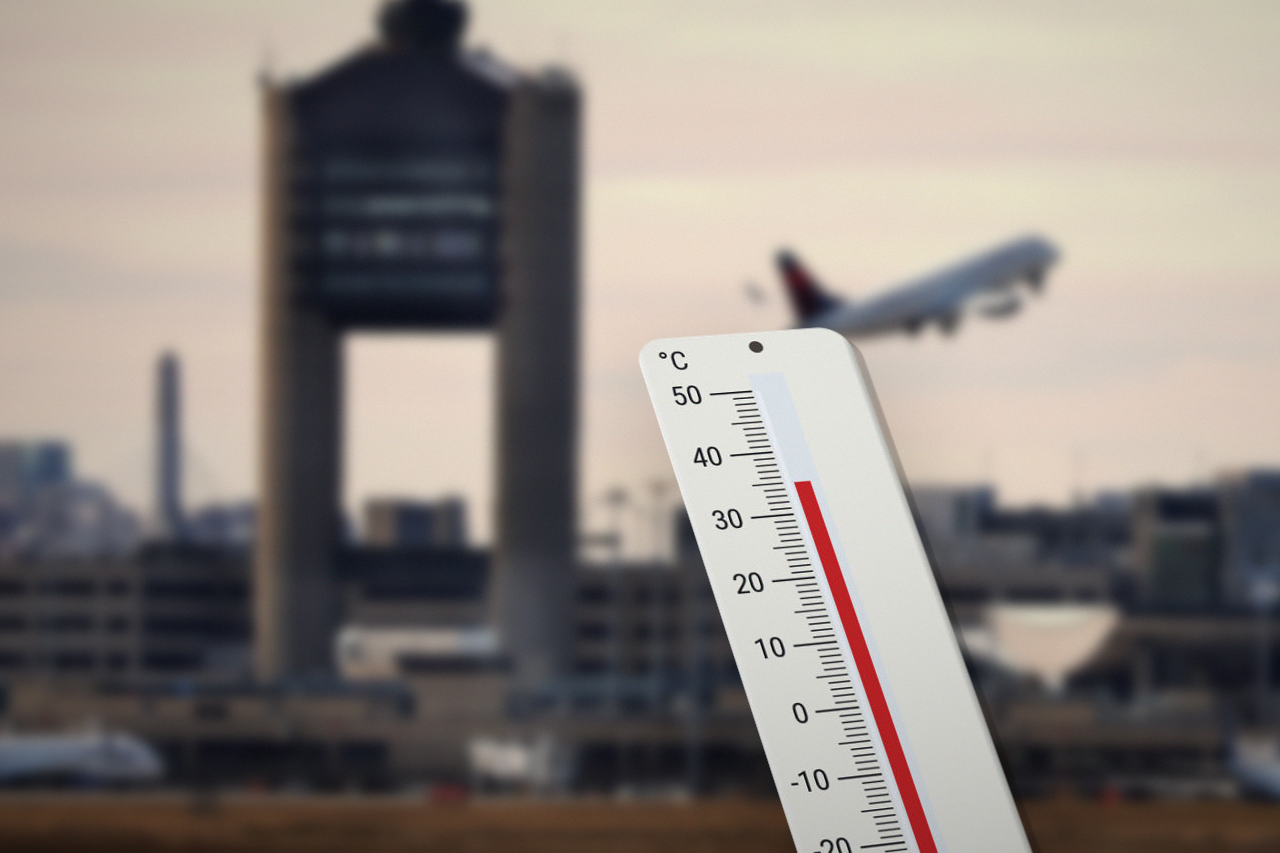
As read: °C 35
